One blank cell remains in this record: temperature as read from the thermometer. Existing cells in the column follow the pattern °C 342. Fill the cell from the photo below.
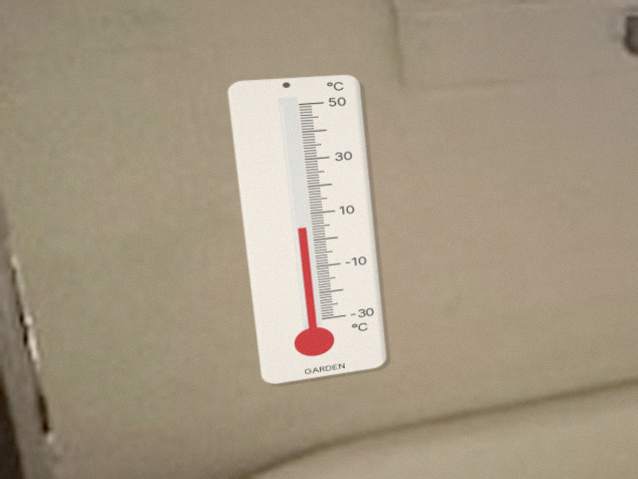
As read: °C 5
